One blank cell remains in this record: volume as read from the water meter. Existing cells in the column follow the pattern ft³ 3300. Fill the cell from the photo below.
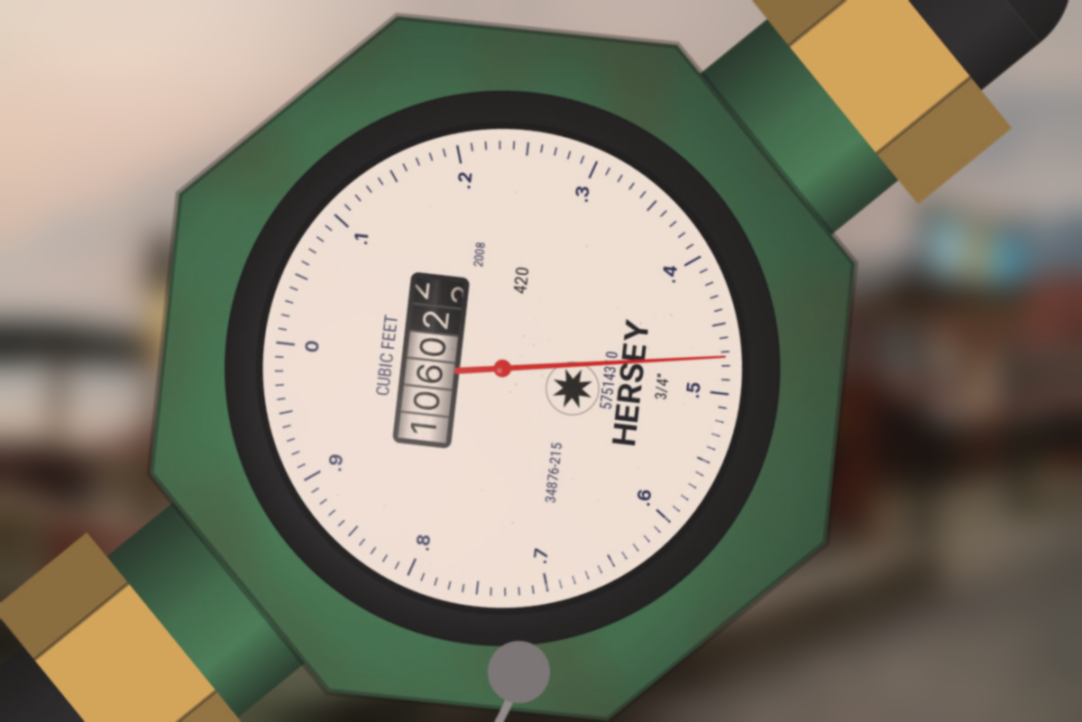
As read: ft³ 106022.47
